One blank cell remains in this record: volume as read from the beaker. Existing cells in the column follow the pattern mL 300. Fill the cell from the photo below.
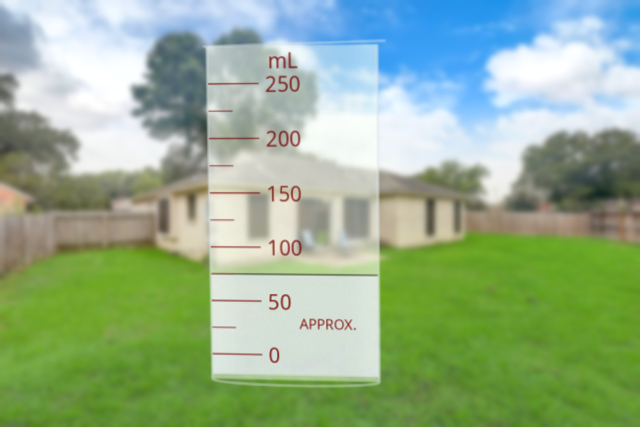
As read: mL 75
